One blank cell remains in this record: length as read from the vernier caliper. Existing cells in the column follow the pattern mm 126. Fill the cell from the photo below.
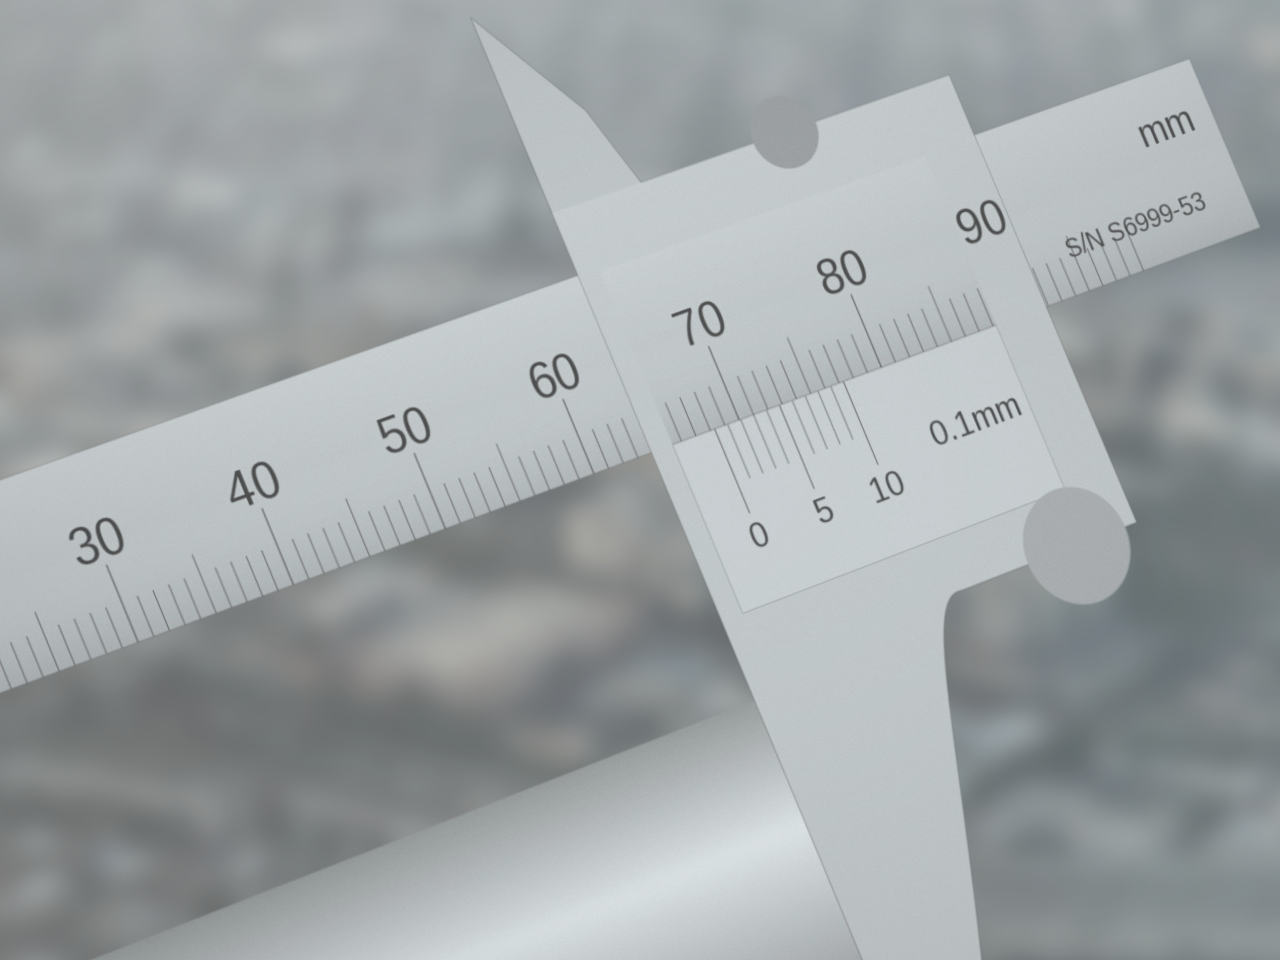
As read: mm 68.3
